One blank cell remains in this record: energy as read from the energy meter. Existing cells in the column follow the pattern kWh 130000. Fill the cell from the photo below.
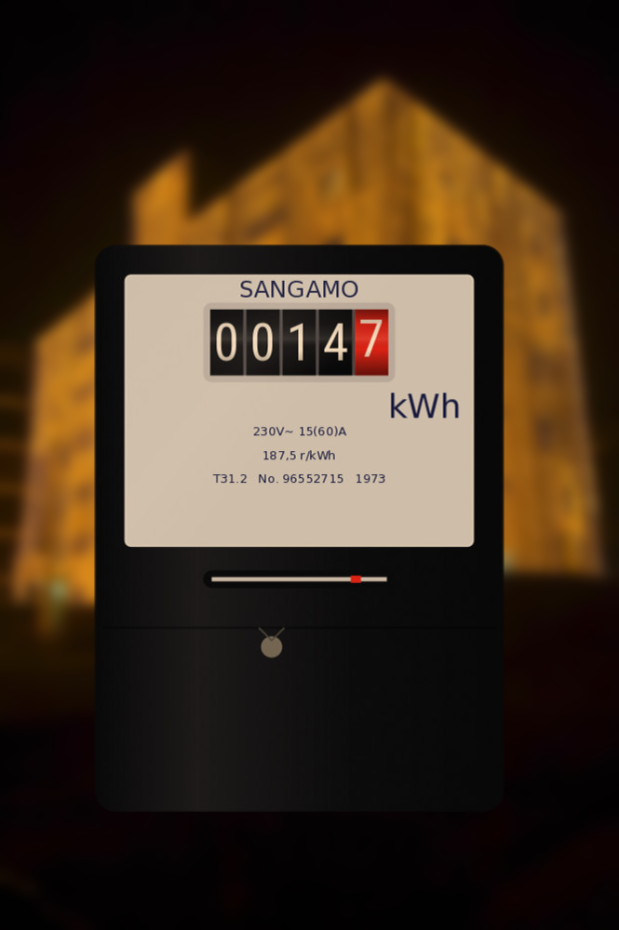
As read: kWh 14.7
